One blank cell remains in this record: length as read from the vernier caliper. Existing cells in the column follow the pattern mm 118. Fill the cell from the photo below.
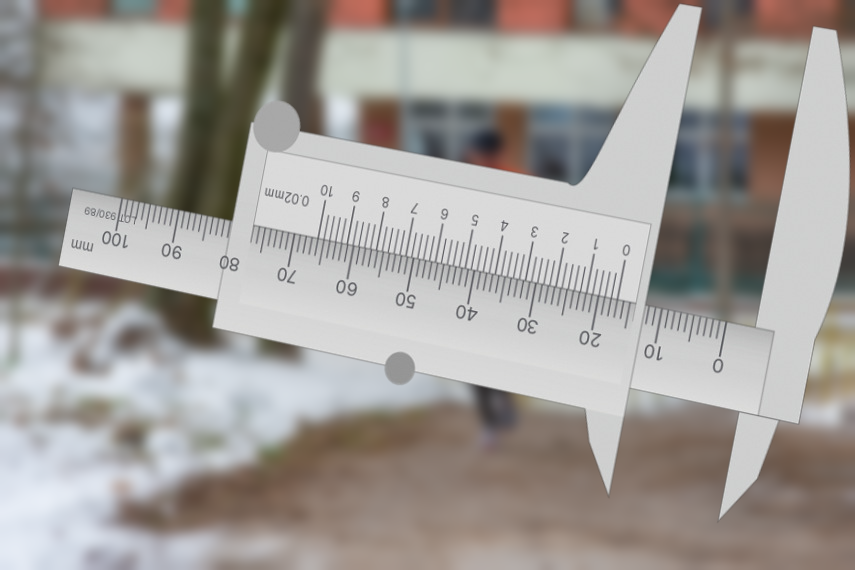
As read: mm 17.0
